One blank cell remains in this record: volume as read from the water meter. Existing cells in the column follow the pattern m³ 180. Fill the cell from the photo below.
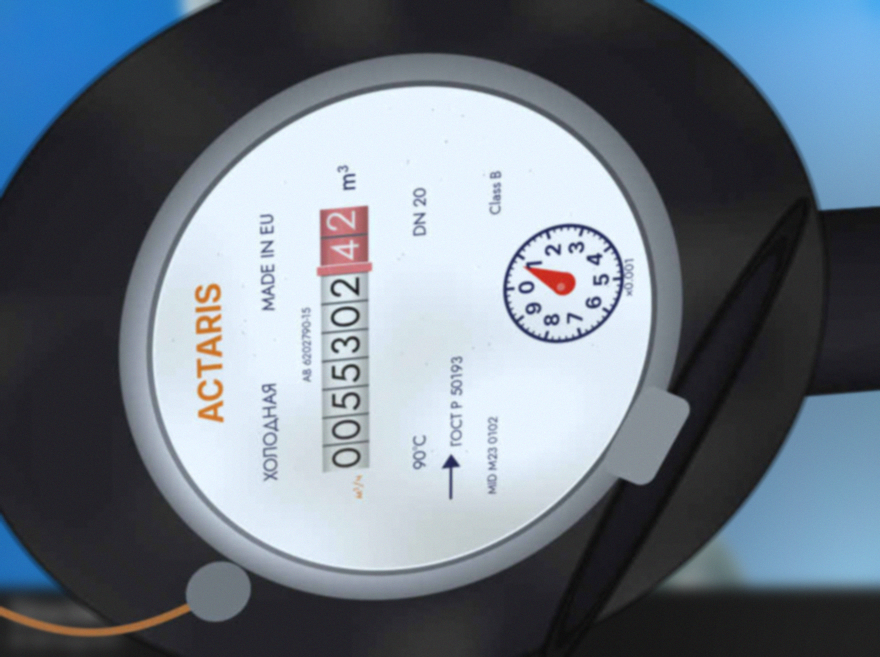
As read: m³ 55302.420
